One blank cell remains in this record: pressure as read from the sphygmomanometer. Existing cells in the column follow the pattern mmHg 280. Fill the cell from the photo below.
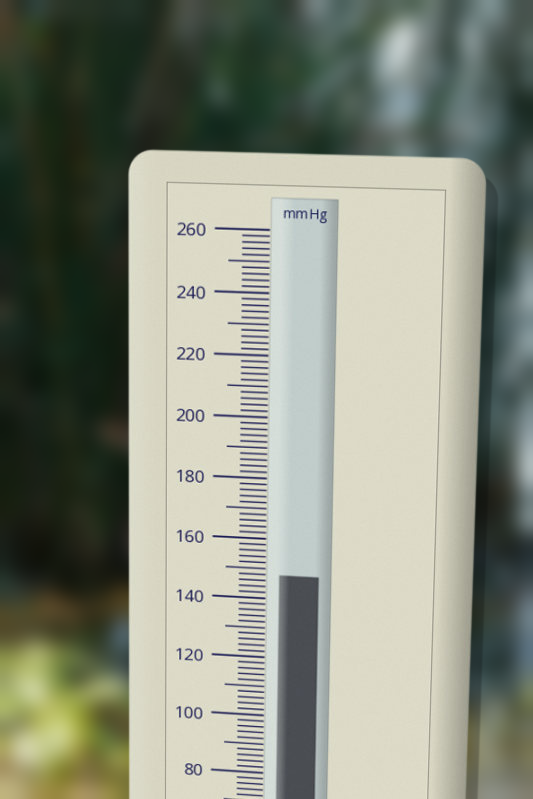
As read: mmHg 148
